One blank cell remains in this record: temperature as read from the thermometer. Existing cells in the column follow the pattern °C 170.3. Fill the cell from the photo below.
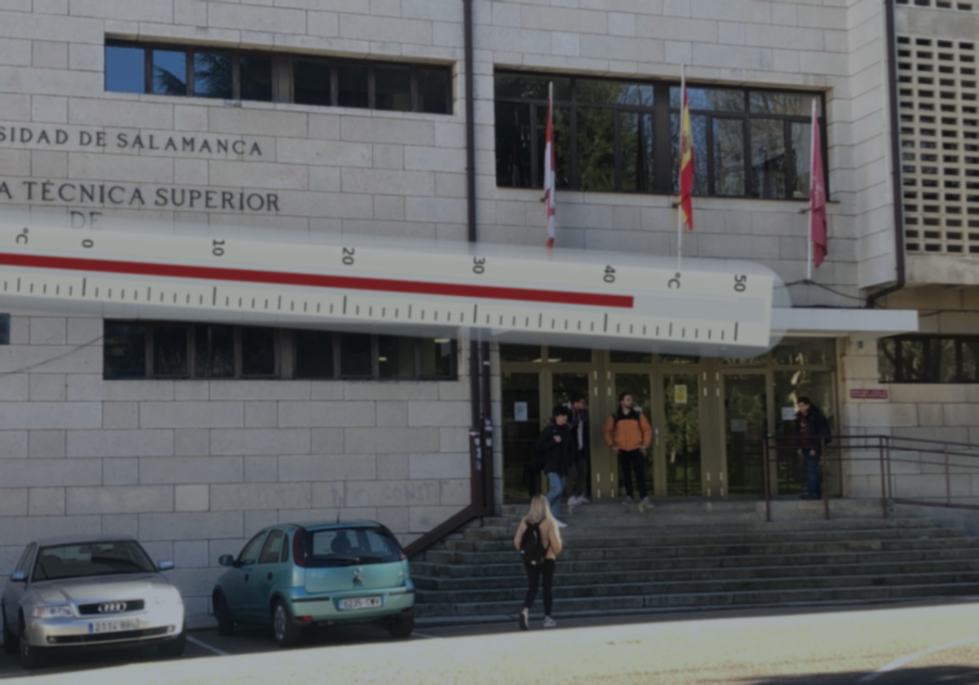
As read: °C 42
